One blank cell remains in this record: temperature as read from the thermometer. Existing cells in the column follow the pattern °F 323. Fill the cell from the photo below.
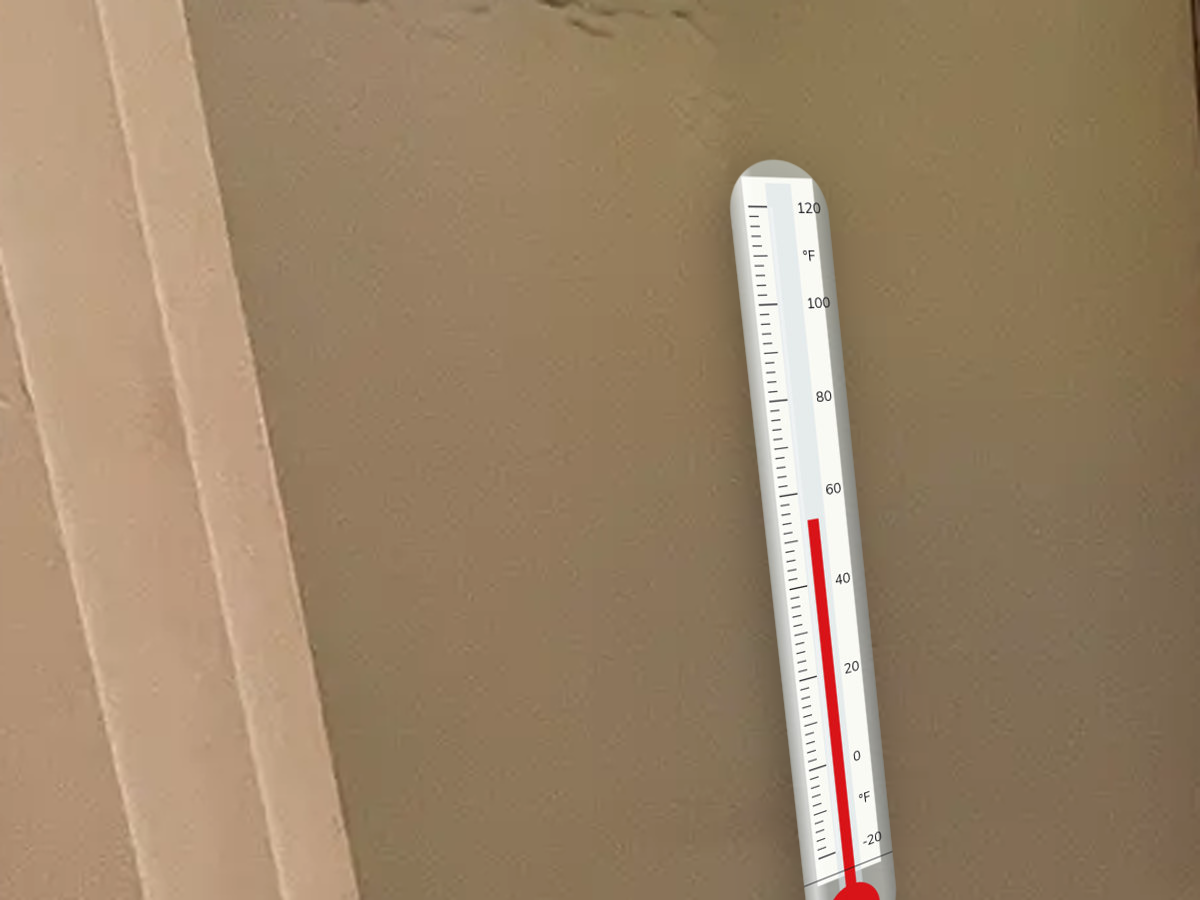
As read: °F 54
